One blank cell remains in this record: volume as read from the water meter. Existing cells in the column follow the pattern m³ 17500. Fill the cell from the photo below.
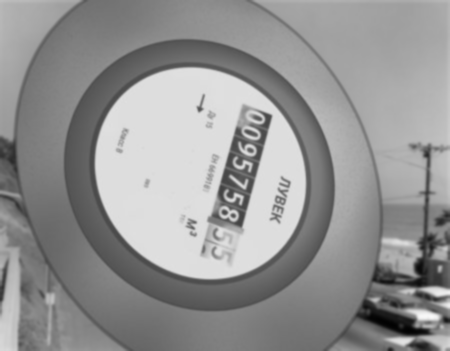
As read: m³ 95758.55
